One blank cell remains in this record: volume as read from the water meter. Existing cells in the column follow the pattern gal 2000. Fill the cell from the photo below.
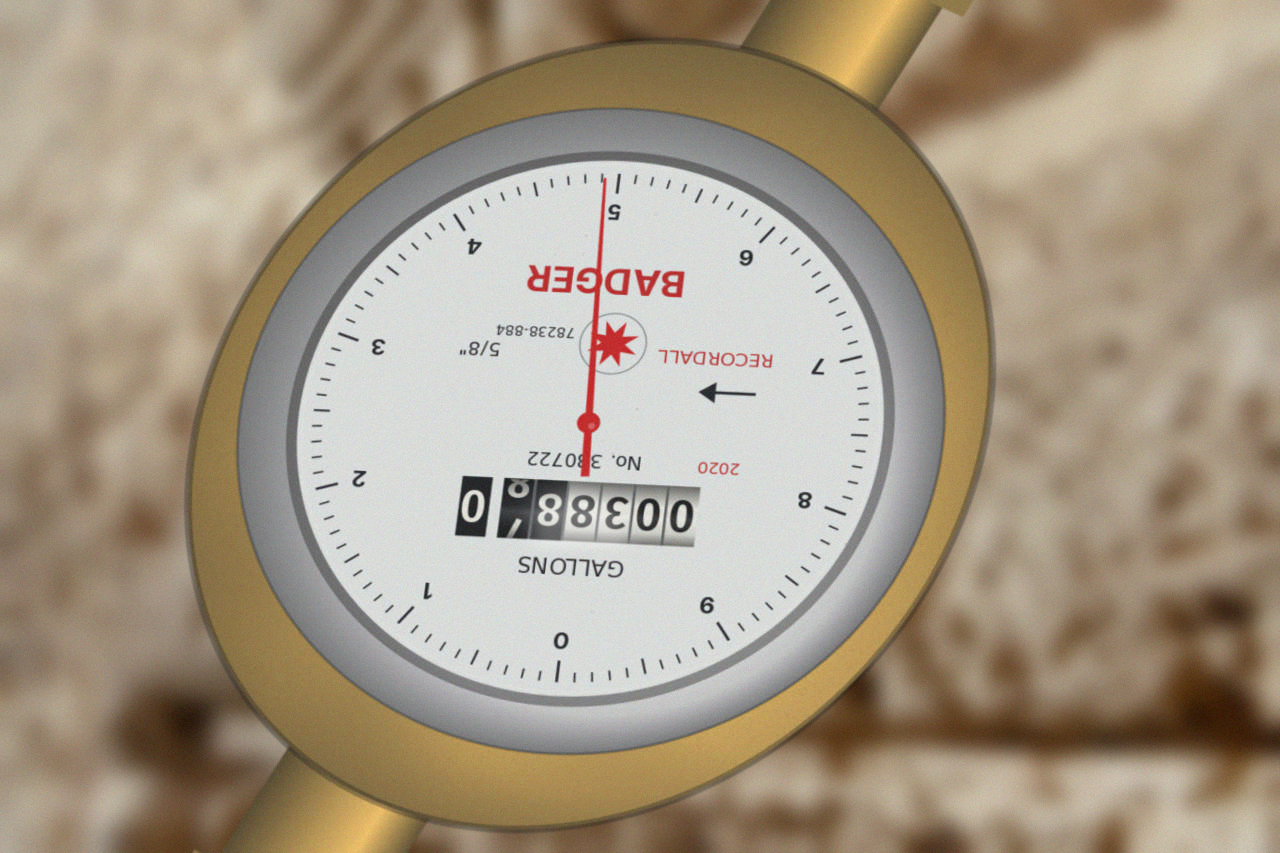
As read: gal 38874.9
